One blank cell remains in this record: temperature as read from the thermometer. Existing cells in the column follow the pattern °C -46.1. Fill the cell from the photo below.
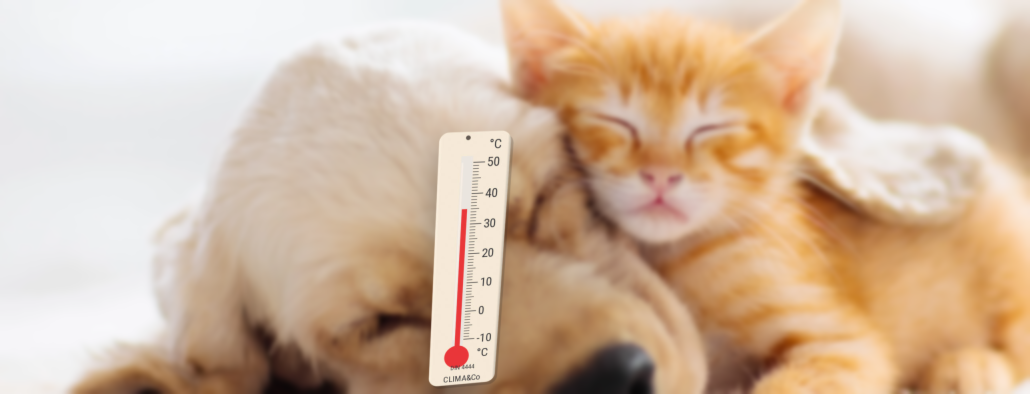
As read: °C 35
